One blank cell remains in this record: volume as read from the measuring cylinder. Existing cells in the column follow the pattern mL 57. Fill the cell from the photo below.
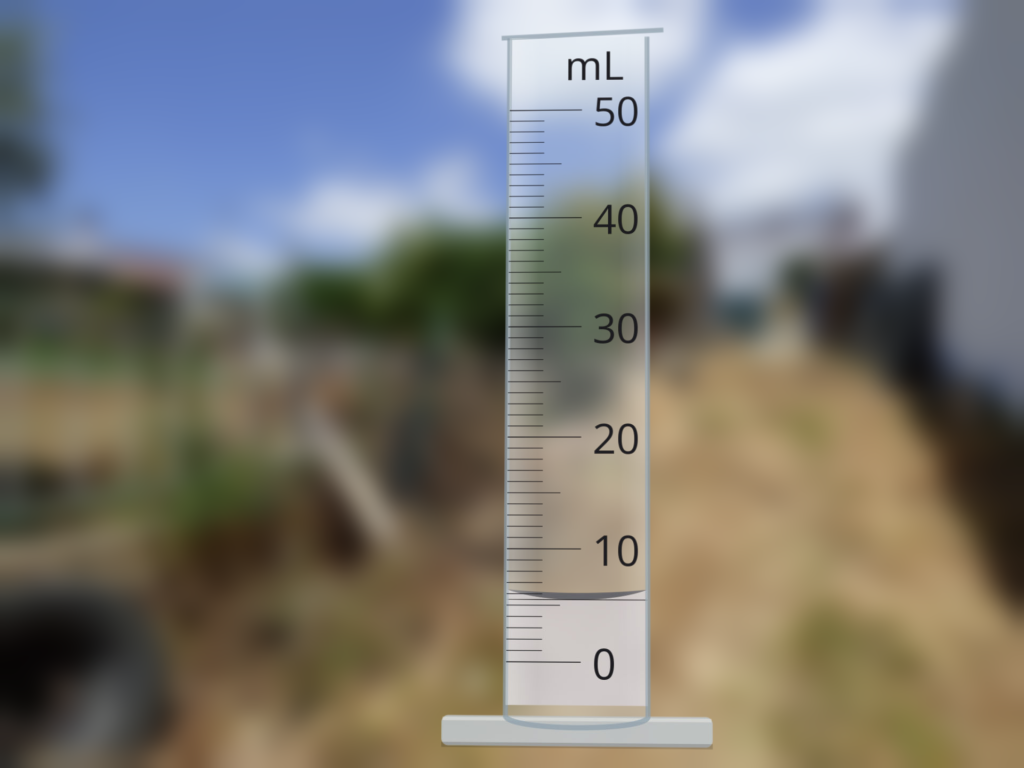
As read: mL 5.5
